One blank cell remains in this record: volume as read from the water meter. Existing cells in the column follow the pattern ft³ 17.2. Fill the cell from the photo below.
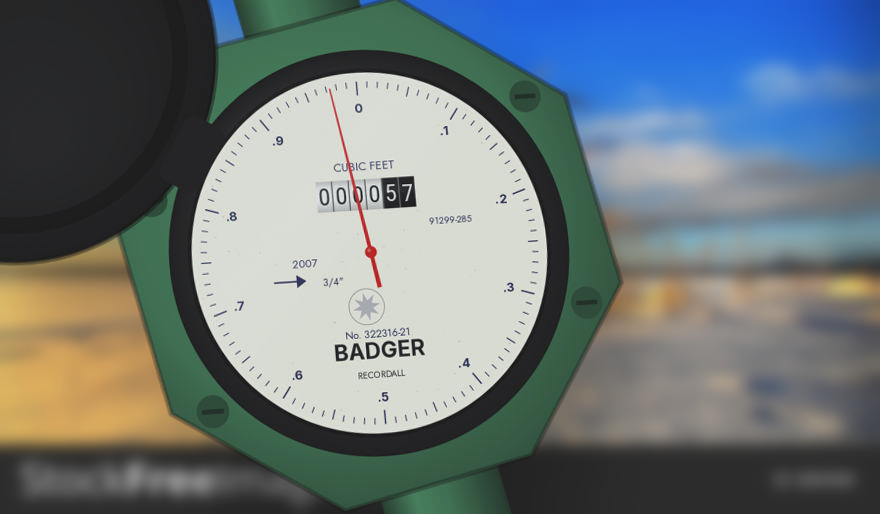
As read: ft³ 56.97
